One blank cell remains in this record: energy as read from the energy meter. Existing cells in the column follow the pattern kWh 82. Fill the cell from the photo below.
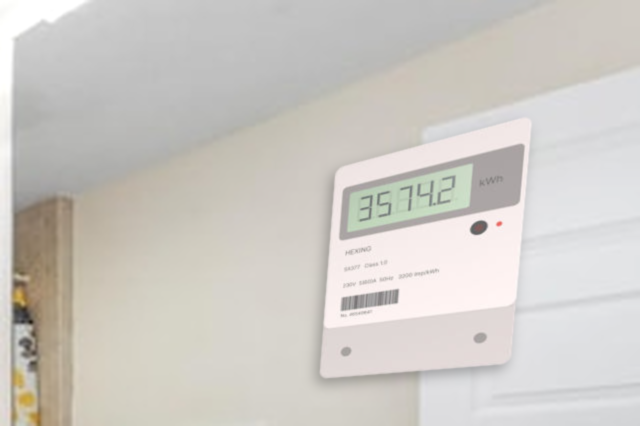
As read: kWh 3574.2
